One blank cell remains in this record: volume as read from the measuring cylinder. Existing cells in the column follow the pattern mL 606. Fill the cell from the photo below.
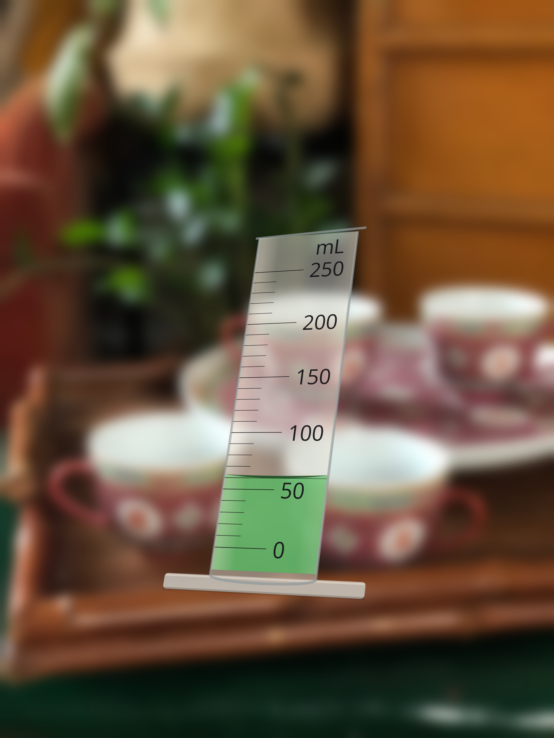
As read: mL 60
